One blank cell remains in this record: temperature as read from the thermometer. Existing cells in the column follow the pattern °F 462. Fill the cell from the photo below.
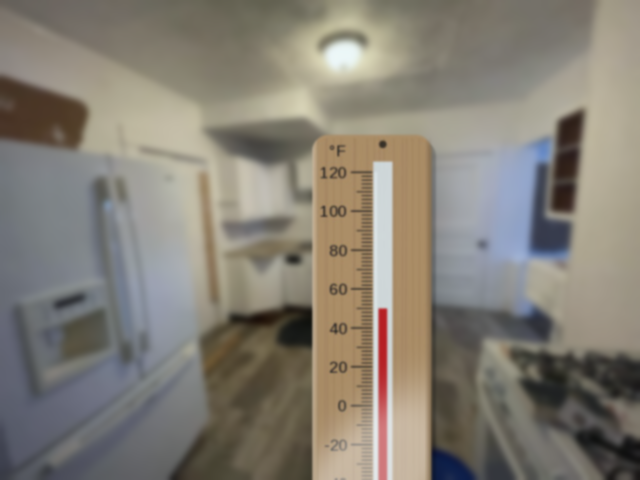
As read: °F 50
